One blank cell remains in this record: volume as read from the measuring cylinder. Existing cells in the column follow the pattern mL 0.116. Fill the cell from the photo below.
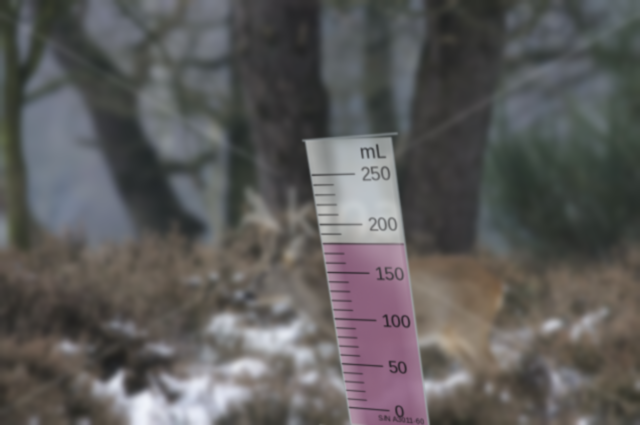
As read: mL 180
